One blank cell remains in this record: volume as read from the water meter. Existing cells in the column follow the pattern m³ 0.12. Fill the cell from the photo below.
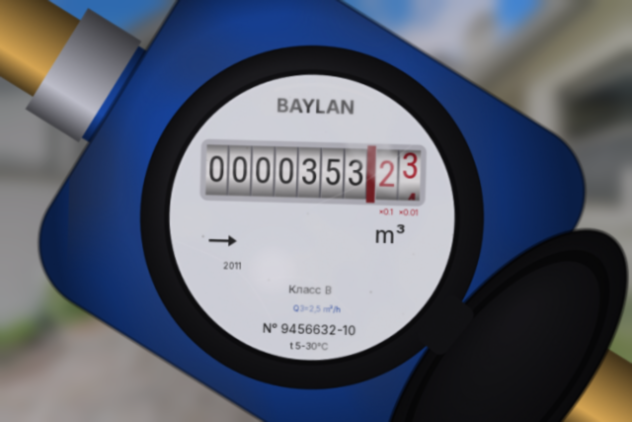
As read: m³ 353.23
